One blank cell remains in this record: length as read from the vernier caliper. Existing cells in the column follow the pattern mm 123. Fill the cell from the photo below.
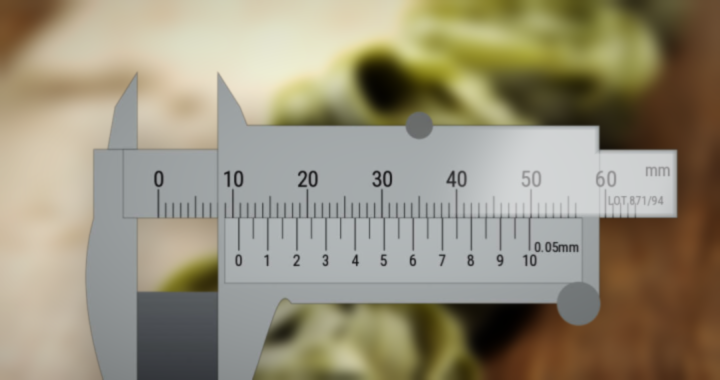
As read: mm 10.8
